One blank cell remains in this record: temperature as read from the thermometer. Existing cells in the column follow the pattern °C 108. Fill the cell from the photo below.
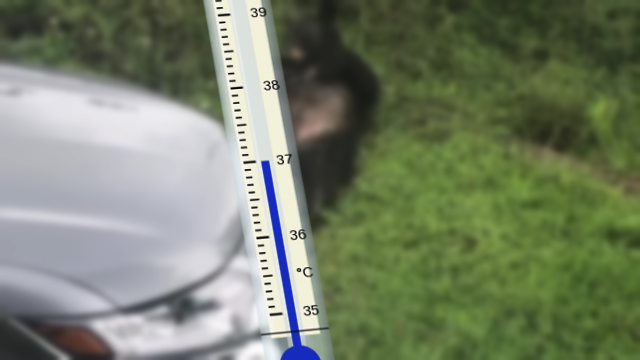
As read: °C 37
